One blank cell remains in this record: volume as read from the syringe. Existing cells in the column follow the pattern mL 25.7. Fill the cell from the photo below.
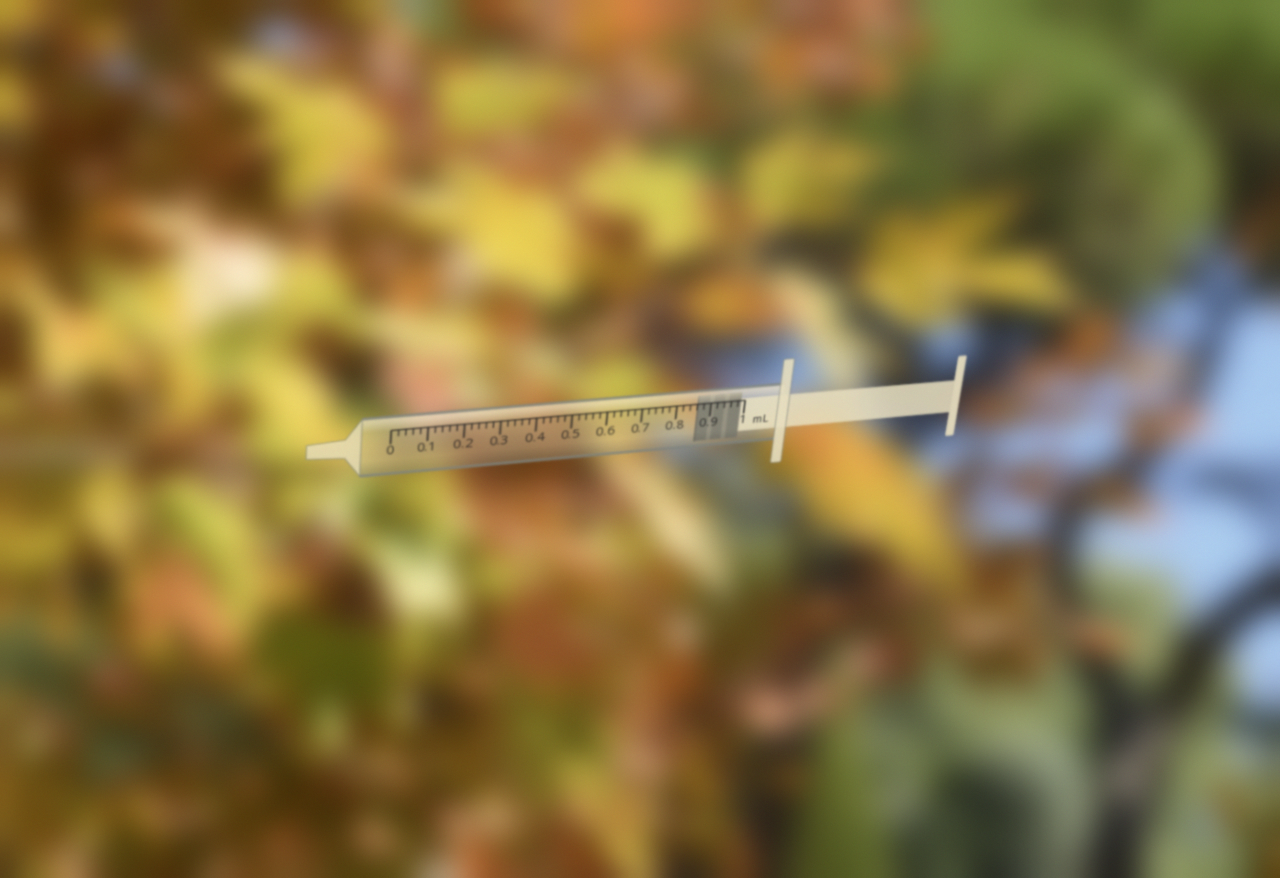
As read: mL 0.86
